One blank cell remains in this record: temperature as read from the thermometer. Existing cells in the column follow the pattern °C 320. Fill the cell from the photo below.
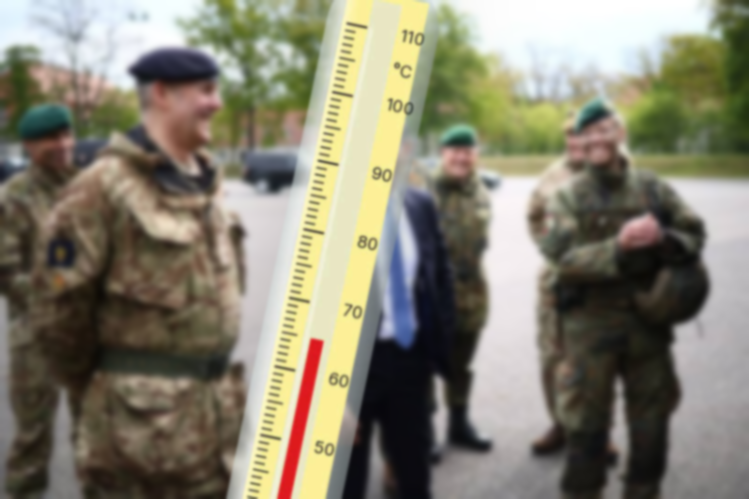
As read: °C 65
